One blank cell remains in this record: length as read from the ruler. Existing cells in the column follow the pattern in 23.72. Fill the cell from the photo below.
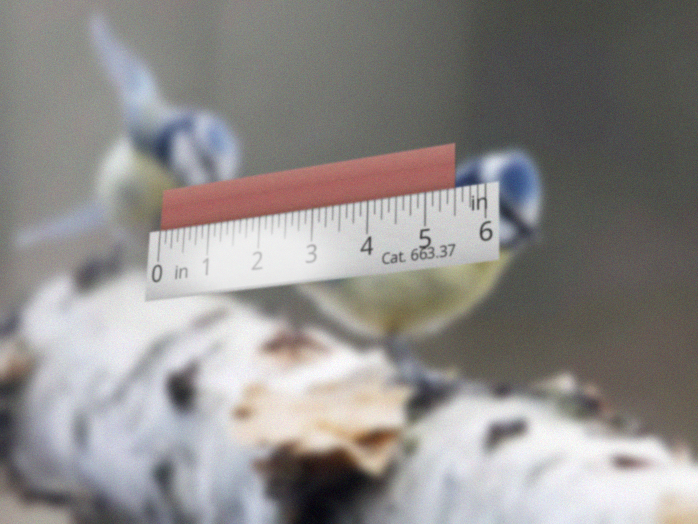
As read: in 5.5
